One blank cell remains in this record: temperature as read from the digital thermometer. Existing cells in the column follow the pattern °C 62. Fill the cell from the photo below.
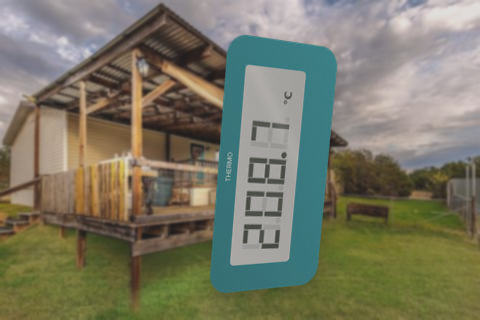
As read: °C 208.7
